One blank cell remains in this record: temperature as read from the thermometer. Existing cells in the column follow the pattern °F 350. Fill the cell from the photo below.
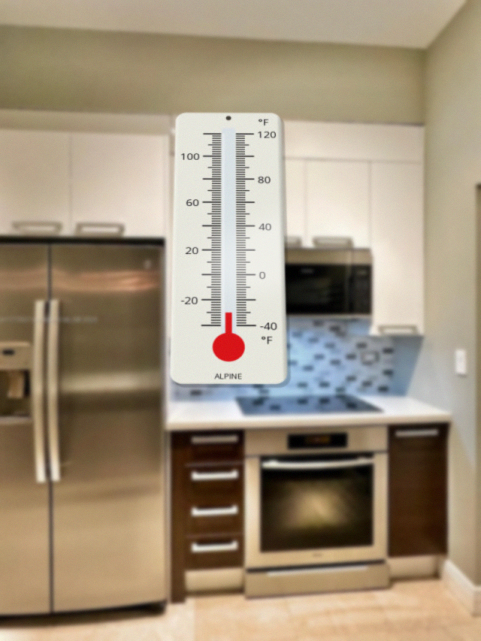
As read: °F -30
